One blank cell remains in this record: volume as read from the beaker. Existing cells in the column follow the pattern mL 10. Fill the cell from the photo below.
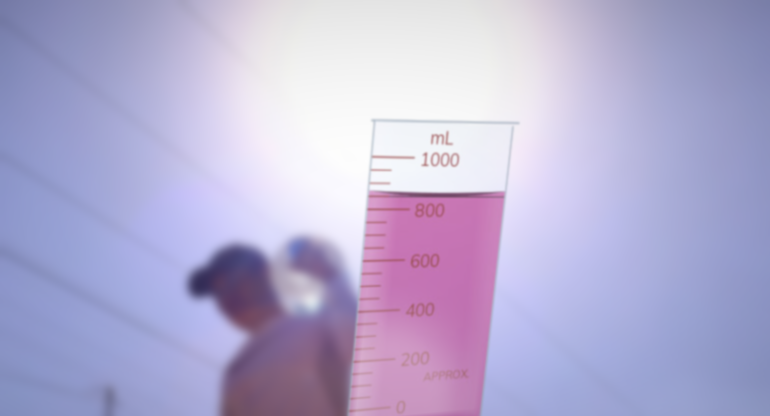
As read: mL 850
